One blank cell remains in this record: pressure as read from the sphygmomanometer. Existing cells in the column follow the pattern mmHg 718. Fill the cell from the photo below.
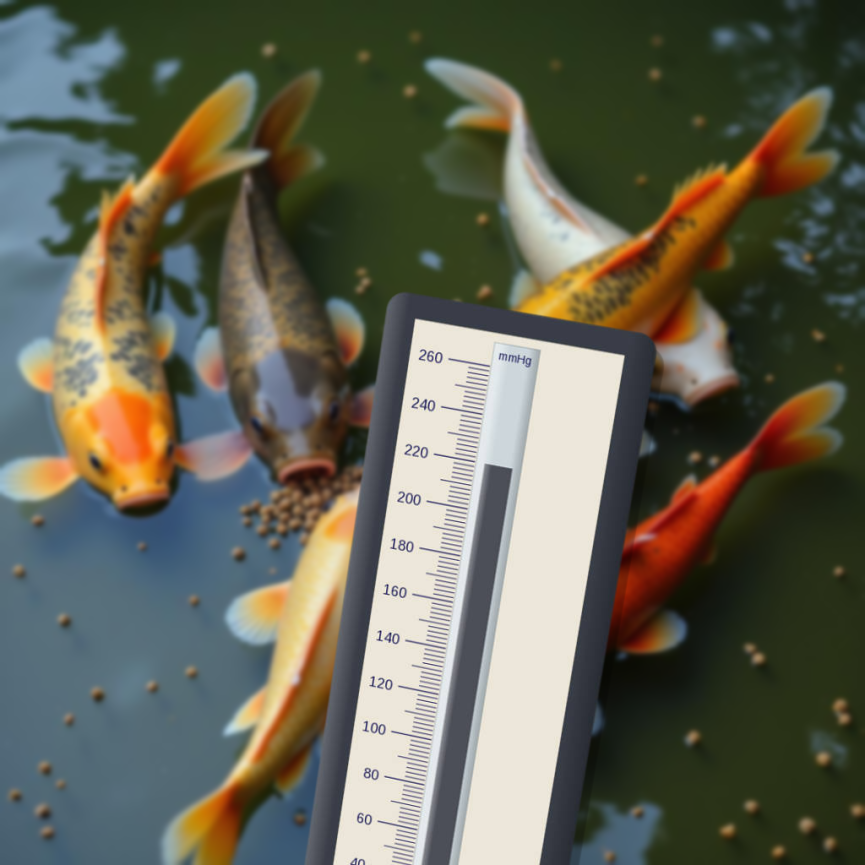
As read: mmHg 220
